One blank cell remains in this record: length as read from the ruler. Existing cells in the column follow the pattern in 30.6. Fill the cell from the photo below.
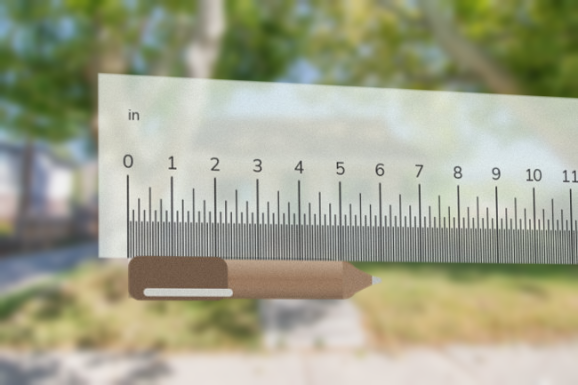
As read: in 6
